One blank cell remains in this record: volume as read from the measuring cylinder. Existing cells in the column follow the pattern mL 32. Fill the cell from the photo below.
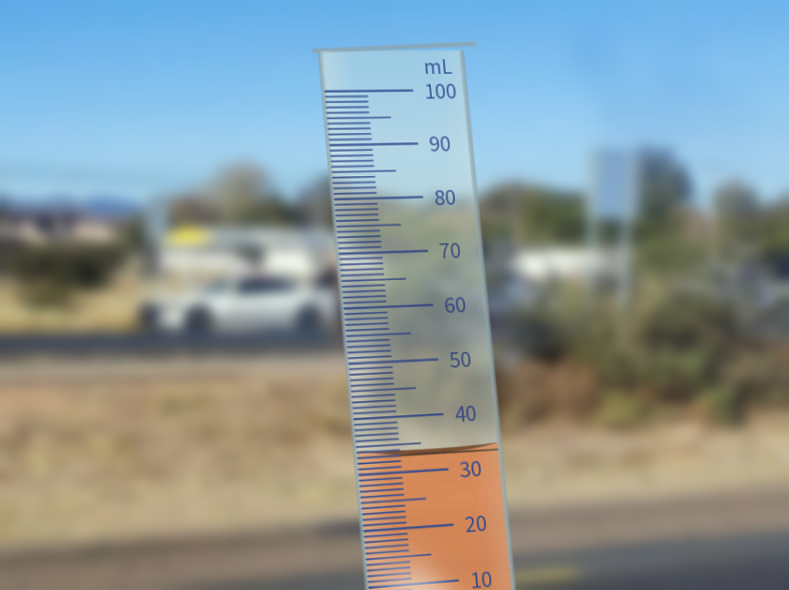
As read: mL 33
